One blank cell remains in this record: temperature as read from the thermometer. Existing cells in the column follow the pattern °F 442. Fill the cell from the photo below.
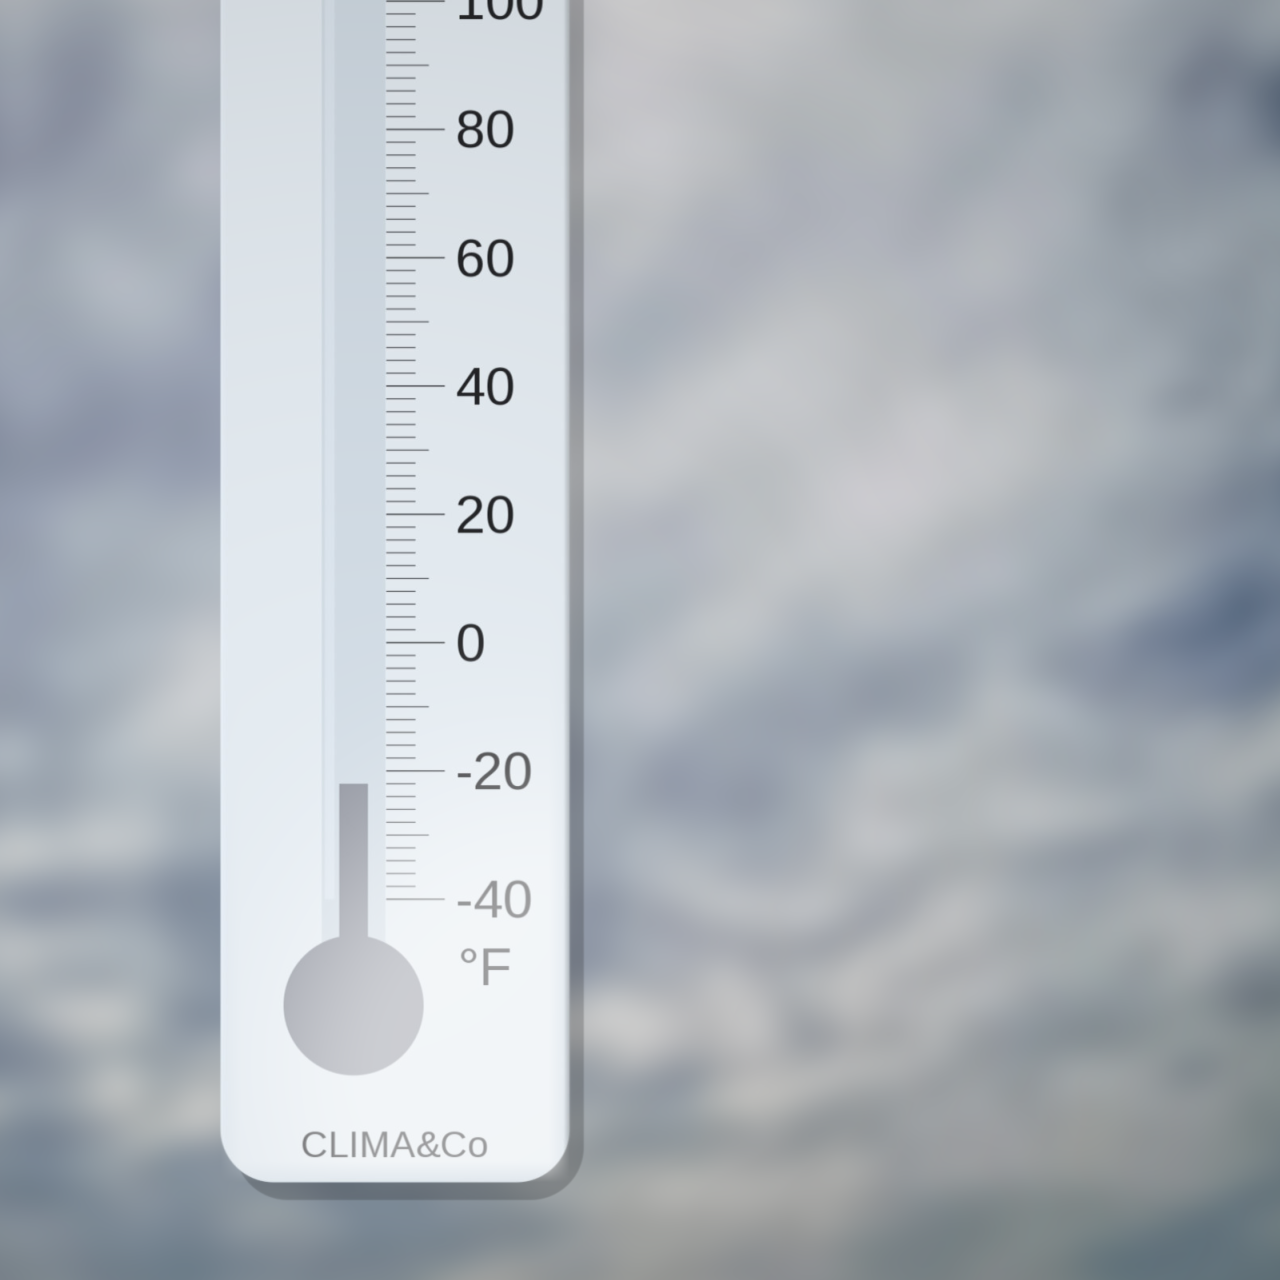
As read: °F -22
